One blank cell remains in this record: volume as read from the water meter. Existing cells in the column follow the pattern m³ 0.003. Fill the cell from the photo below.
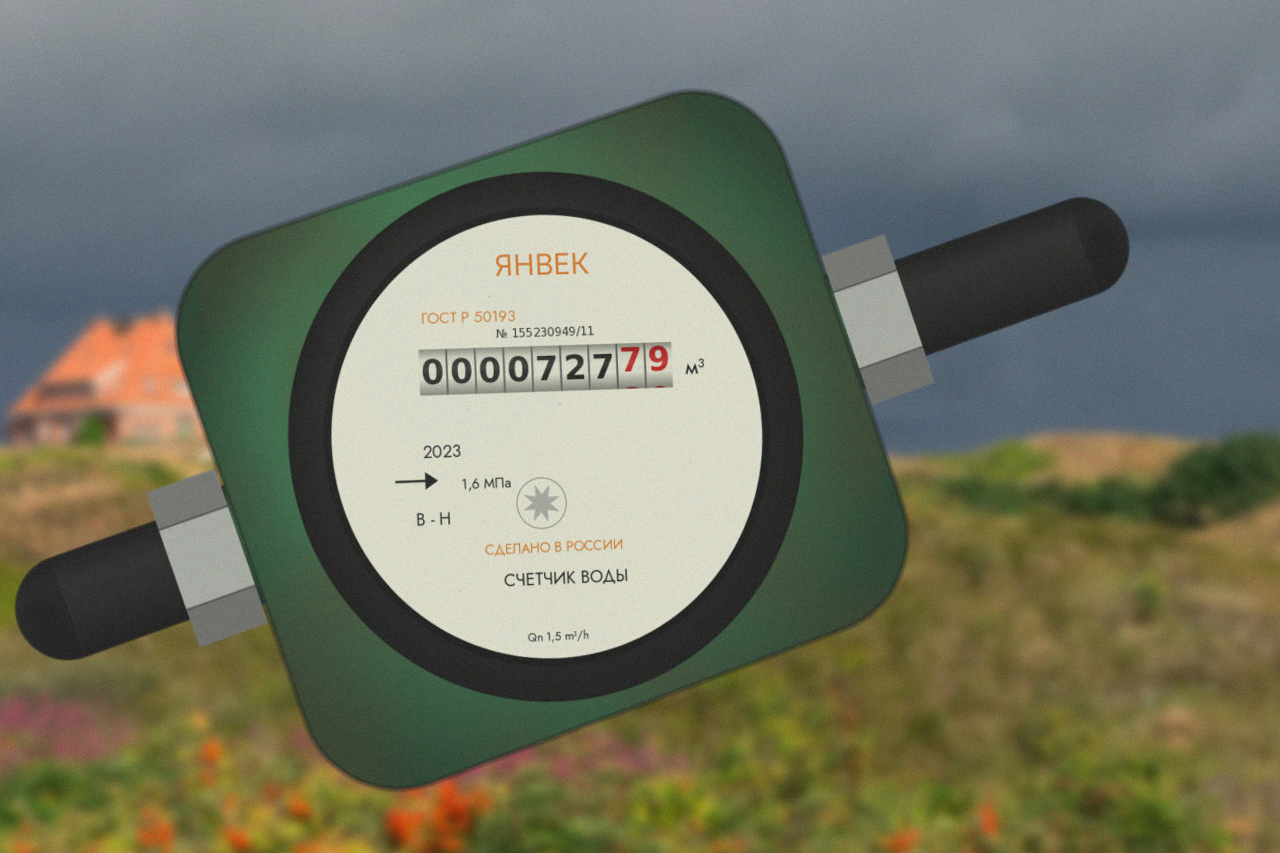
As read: m³ 727.79
